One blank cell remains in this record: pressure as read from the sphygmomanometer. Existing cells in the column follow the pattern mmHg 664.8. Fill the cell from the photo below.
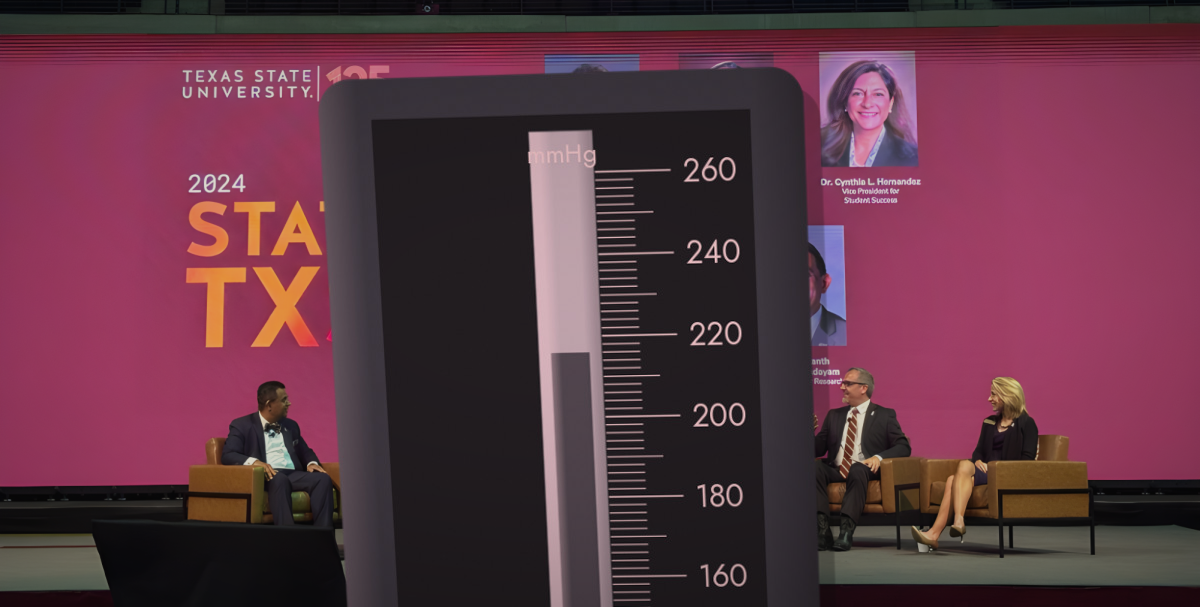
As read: mmHg 216
